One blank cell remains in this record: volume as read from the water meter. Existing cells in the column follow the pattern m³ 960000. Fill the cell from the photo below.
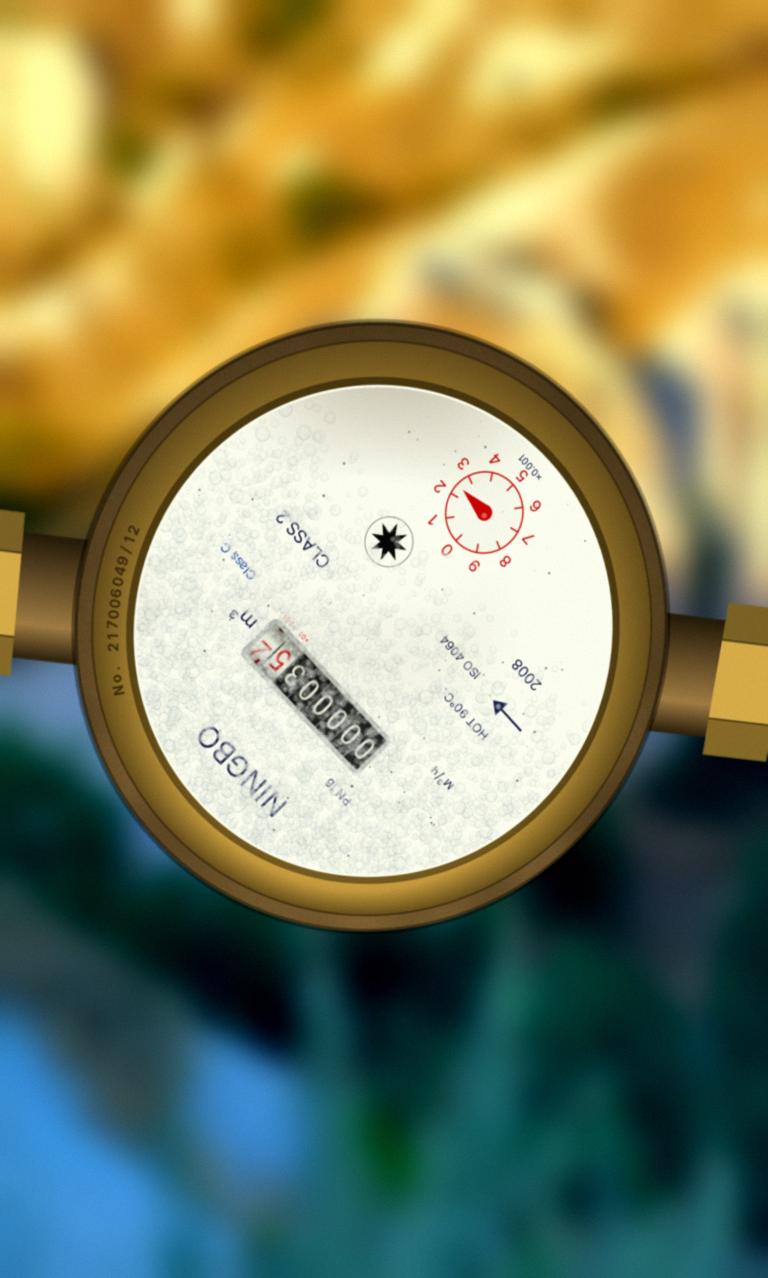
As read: m³ 3.522
